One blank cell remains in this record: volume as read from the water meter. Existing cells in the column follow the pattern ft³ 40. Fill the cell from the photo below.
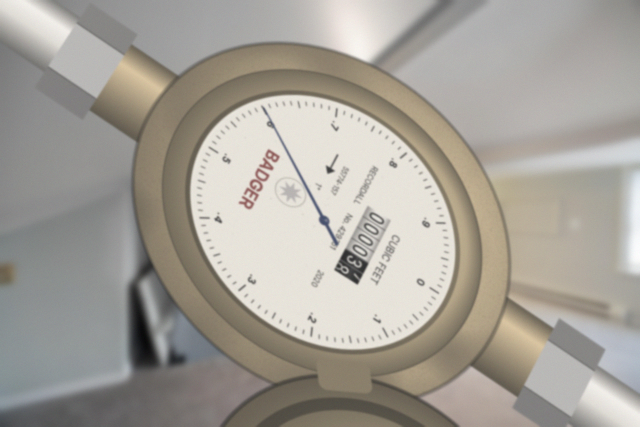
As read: ft³ 37.60
